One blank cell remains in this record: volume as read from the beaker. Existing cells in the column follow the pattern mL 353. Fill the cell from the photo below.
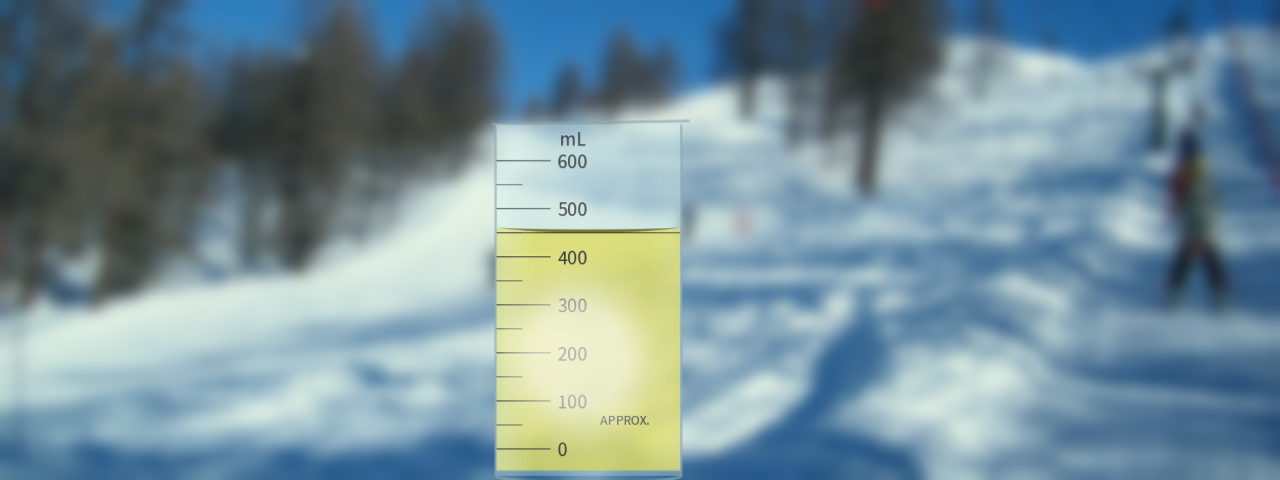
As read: mL 450
